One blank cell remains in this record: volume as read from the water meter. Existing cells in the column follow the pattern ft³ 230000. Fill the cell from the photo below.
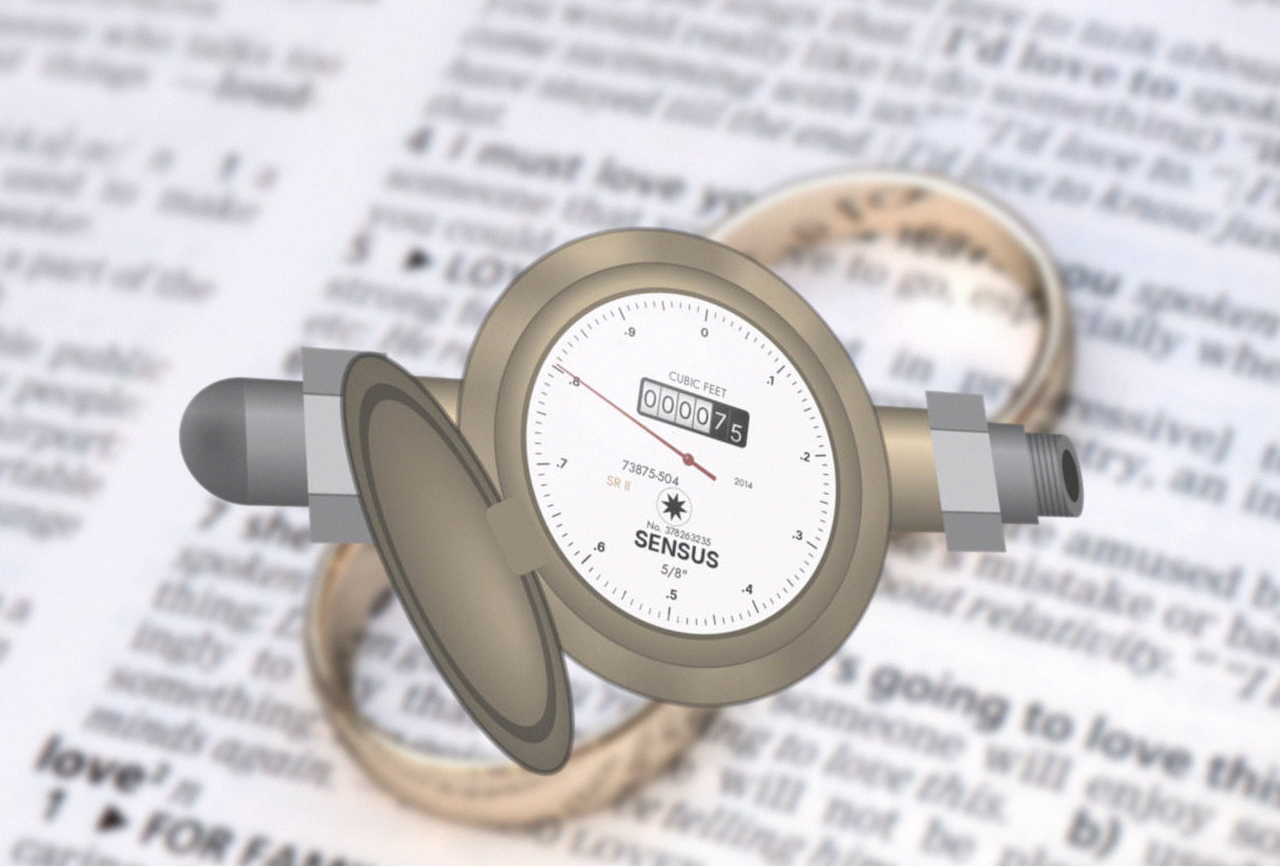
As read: ft³ 74.80
